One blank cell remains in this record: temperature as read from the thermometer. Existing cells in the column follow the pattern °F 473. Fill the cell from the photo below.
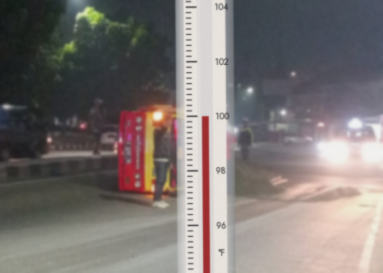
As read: °F 100
